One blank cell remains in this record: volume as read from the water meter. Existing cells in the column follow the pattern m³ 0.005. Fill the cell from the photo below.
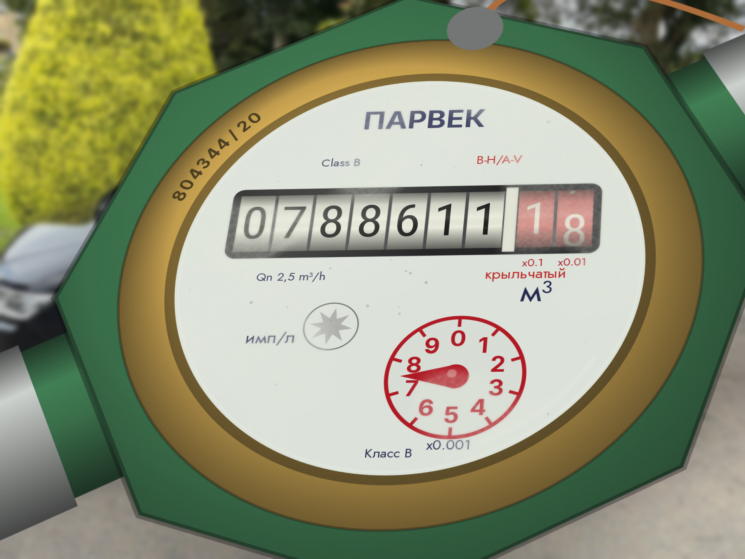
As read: m³ 788611.177
